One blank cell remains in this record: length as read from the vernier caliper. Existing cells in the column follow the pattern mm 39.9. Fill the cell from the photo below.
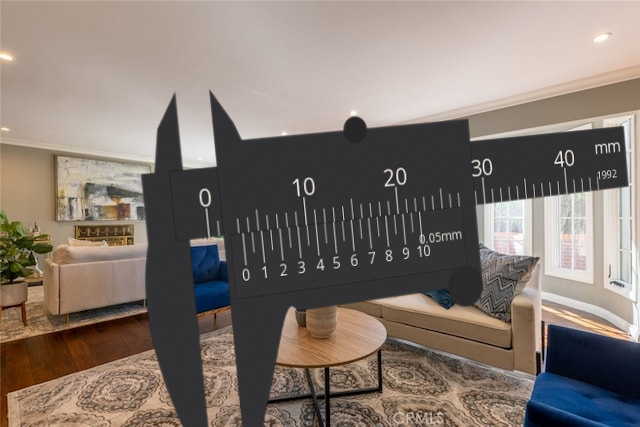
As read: mm 3.4
